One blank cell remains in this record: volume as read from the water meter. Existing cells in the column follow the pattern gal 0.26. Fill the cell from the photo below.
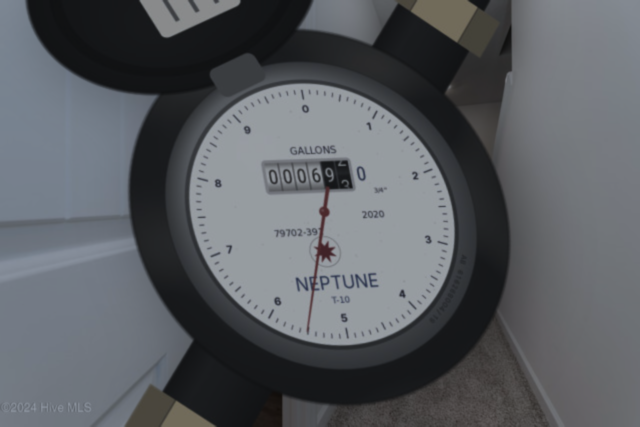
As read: gal 6925.5
